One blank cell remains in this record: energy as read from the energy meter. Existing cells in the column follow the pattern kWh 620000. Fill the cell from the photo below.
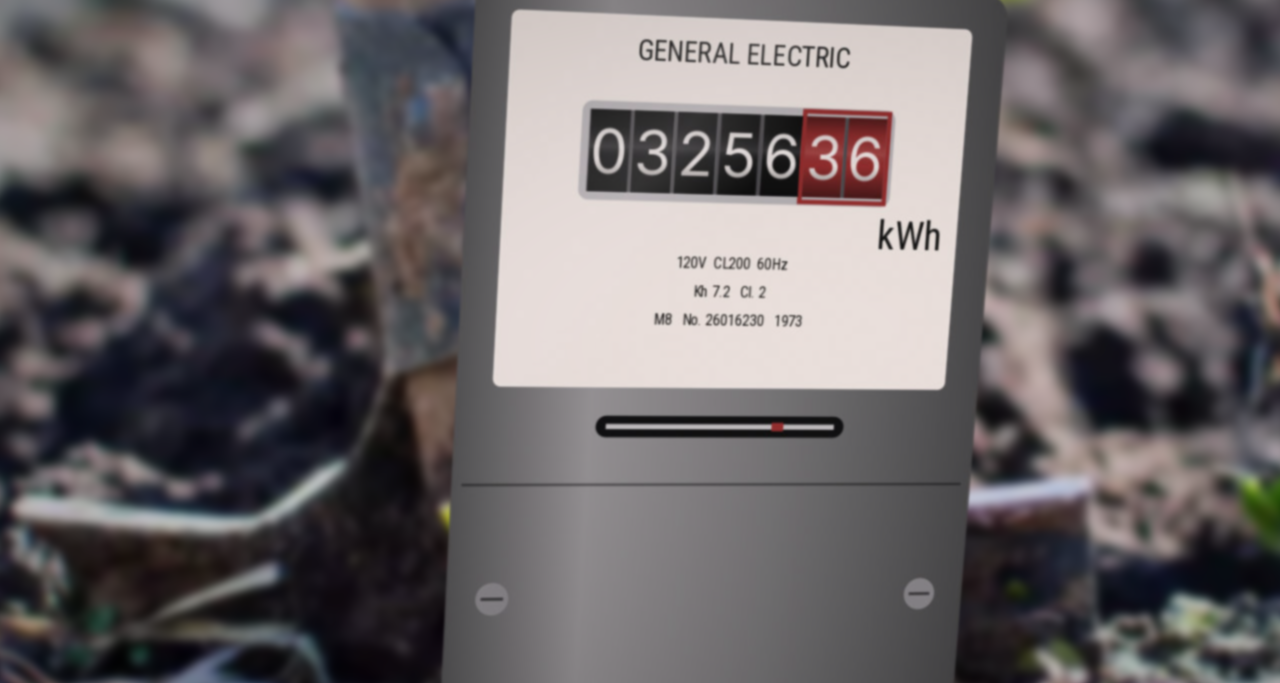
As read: kWh 3256.36
